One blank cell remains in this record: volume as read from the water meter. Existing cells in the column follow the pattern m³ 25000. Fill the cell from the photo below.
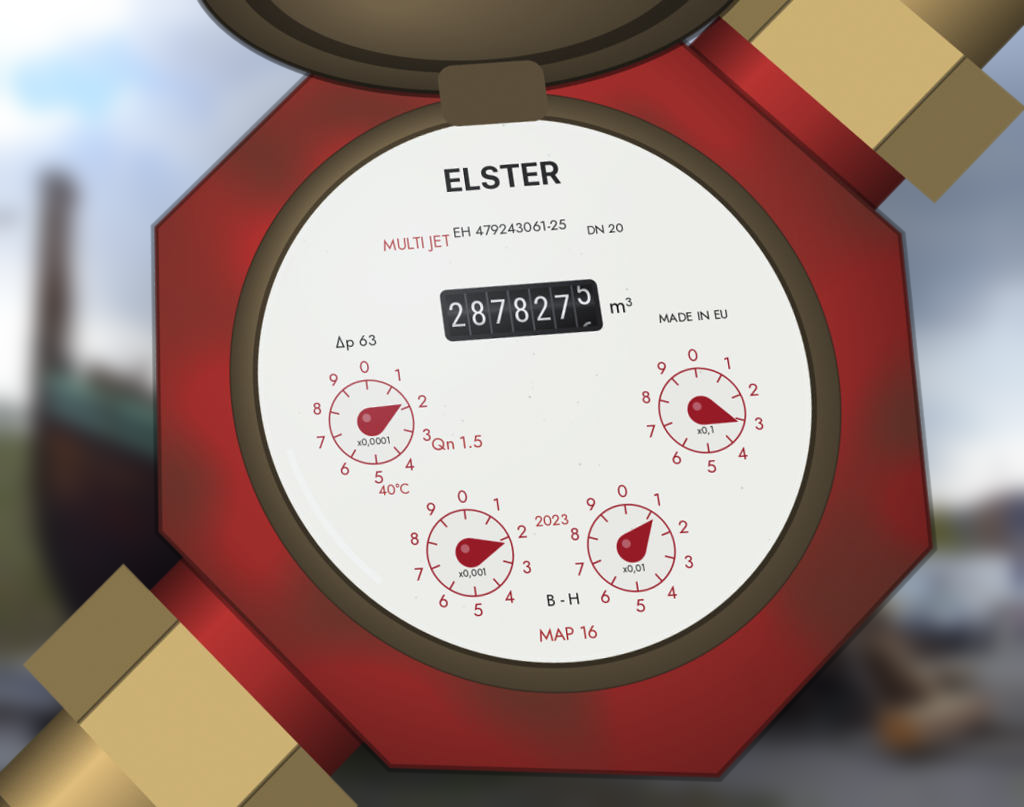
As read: m³ 2878275.3121
